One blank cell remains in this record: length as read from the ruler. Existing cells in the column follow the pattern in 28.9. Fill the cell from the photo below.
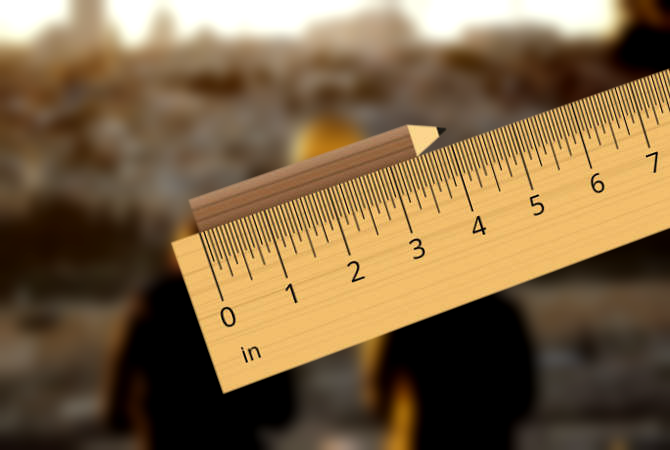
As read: in 4
